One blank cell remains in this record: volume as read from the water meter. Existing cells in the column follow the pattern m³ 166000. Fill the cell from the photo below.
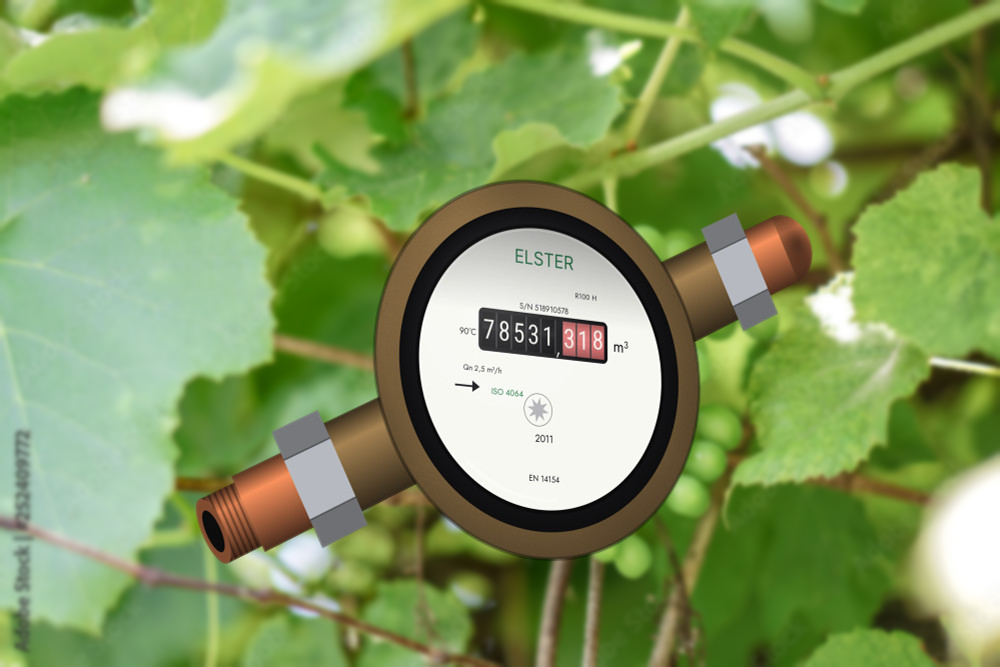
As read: m³ 78531.318
